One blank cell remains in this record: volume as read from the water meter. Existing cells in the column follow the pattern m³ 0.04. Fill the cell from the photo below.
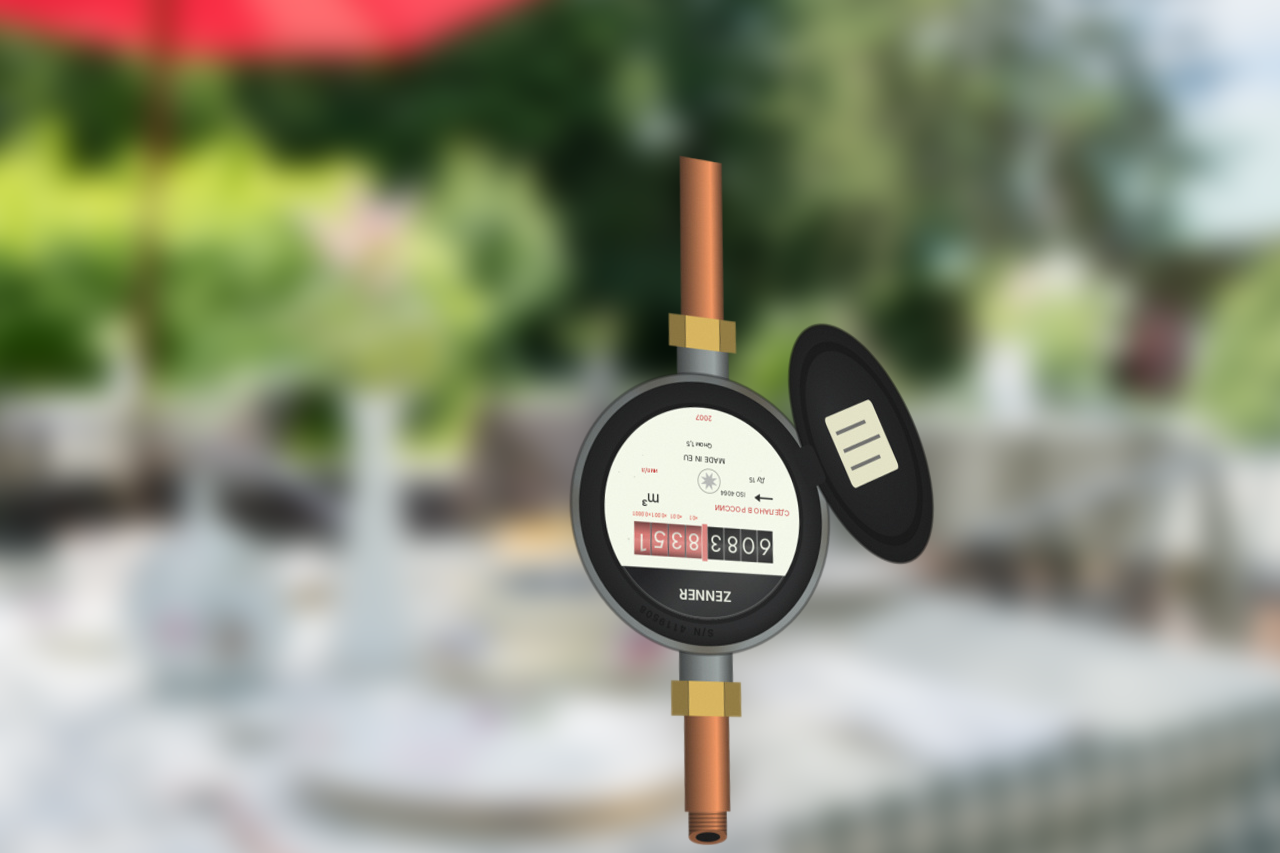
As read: m³ 6083.8351
